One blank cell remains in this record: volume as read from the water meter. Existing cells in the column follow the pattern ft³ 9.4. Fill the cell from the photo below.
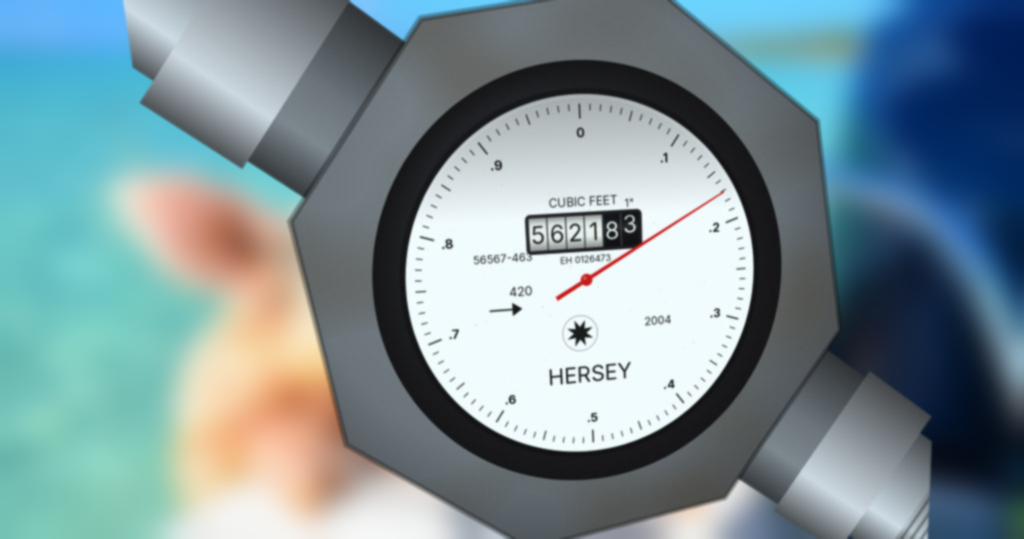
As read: ft³ 562183.17
